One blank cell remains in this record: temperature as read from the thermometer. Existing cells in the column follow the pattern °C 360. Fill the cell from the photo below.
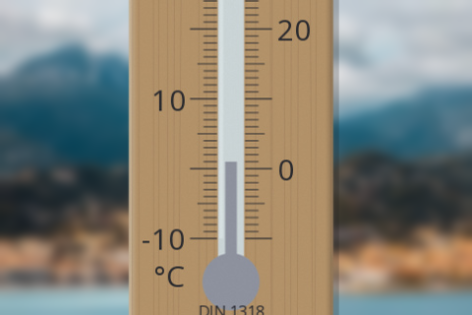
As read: °C 1
